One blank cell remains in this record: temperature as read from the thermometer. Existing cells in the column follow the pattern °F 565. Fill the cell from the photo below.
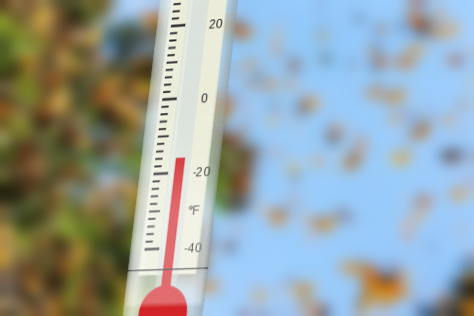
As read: °F -16
